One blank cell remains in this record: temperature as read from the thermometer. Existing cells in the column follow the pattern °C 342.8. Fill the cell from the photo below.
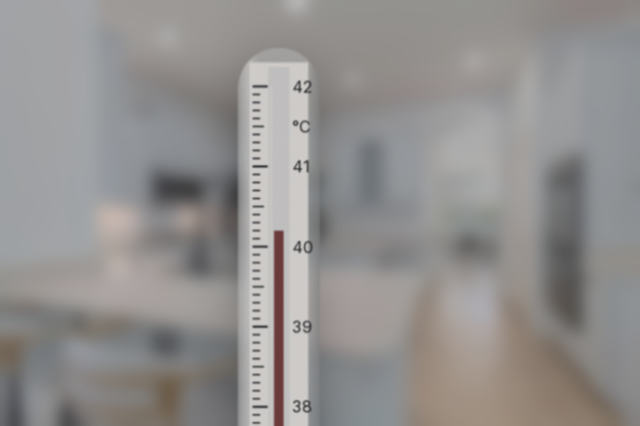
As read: °C 40.2
